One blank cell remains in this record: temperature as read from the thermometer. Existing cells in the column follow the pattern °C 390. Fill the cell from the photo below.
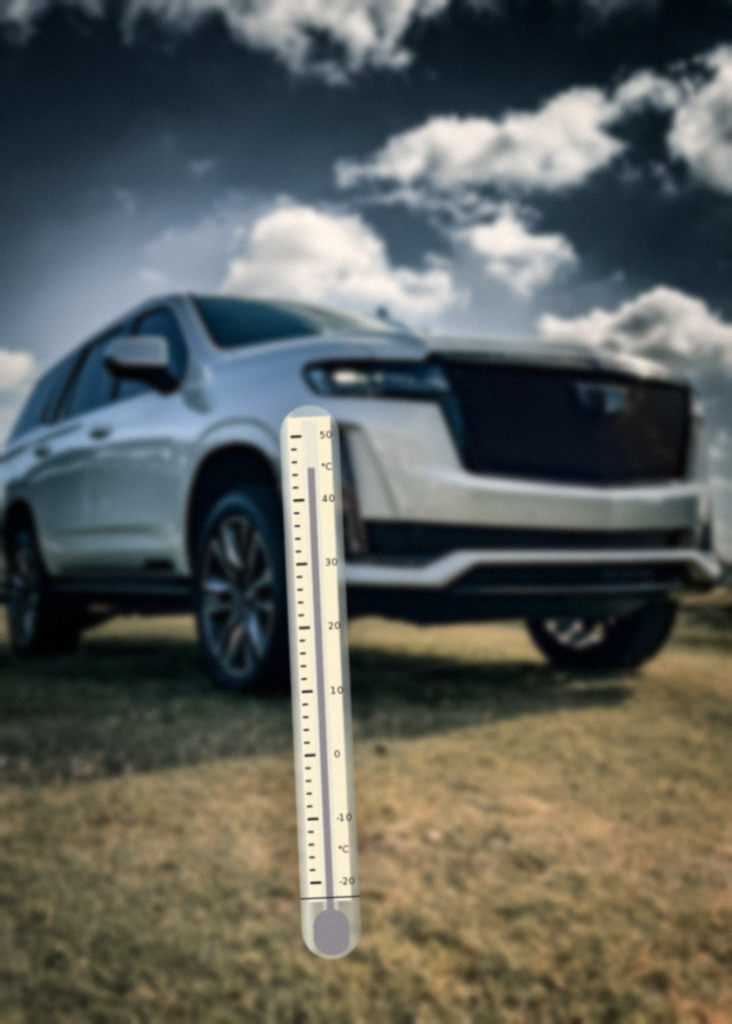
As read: °C 45
